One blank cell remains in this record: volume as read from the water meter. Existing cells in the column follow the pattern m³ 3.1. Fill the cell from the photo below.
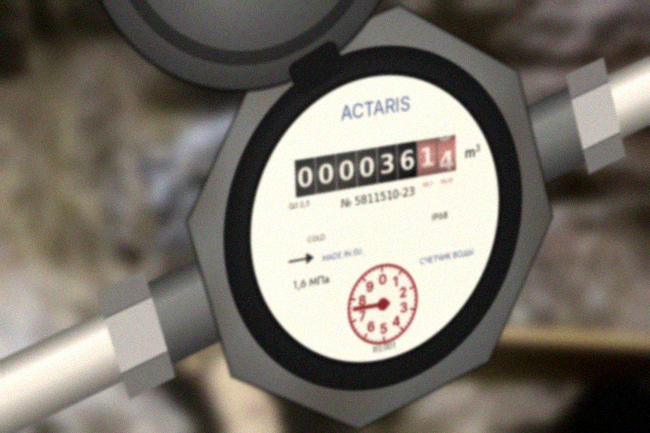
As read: m³ 36.137
